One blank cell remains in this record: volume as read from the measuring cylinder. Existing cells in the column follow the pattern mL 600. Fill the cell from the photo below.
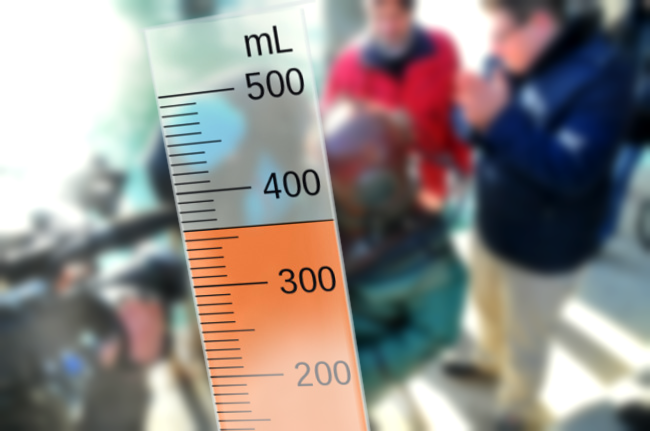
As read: mL 360
